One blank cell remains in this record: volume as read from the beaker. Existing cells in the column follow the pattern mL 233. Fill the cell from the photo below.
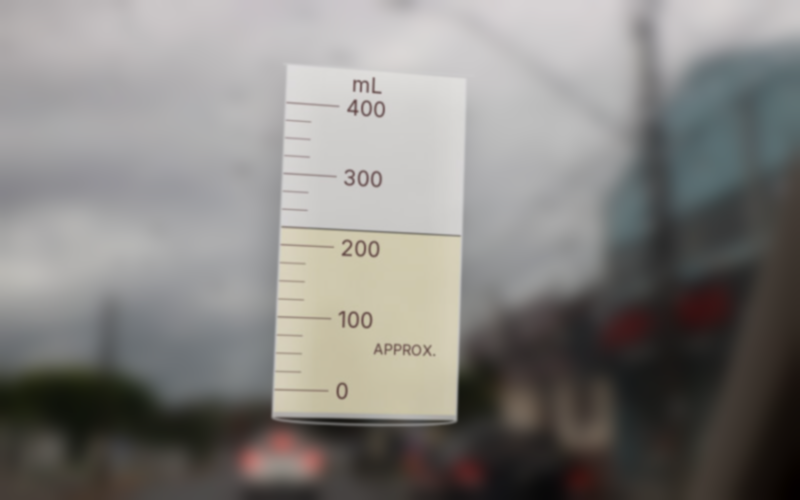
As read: mL 225
